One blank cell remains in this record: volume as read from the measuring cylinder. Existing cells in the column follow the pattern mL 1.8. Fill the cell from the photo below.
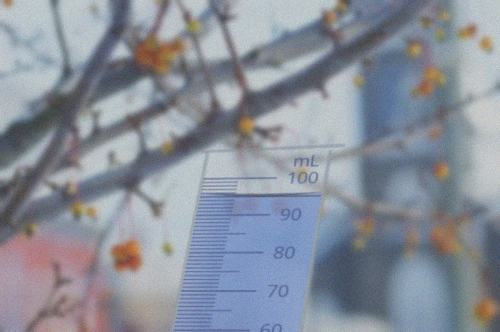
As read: mL 95
